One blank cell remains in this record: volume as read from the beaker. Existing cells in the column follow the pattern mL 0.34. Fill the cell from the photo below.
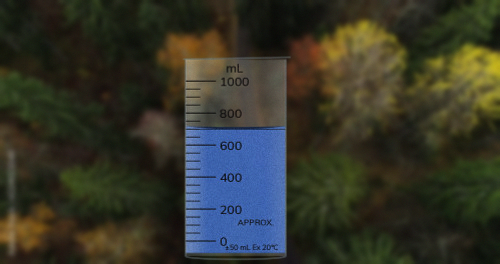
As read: mL 700
